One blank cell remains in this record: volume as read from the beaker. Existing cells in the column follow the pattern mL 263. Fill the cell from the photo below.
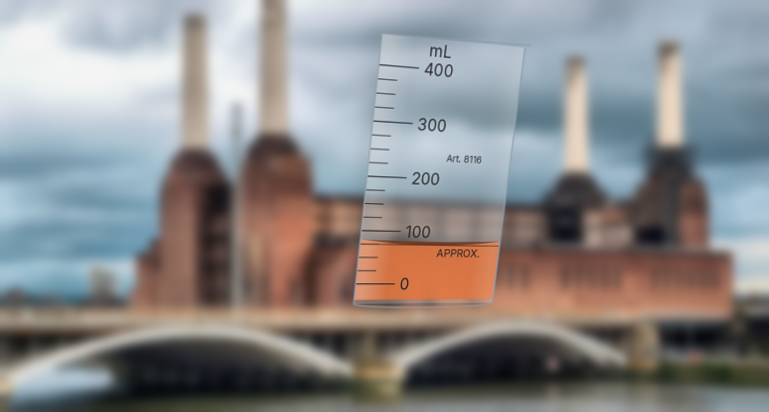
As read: mL 75
